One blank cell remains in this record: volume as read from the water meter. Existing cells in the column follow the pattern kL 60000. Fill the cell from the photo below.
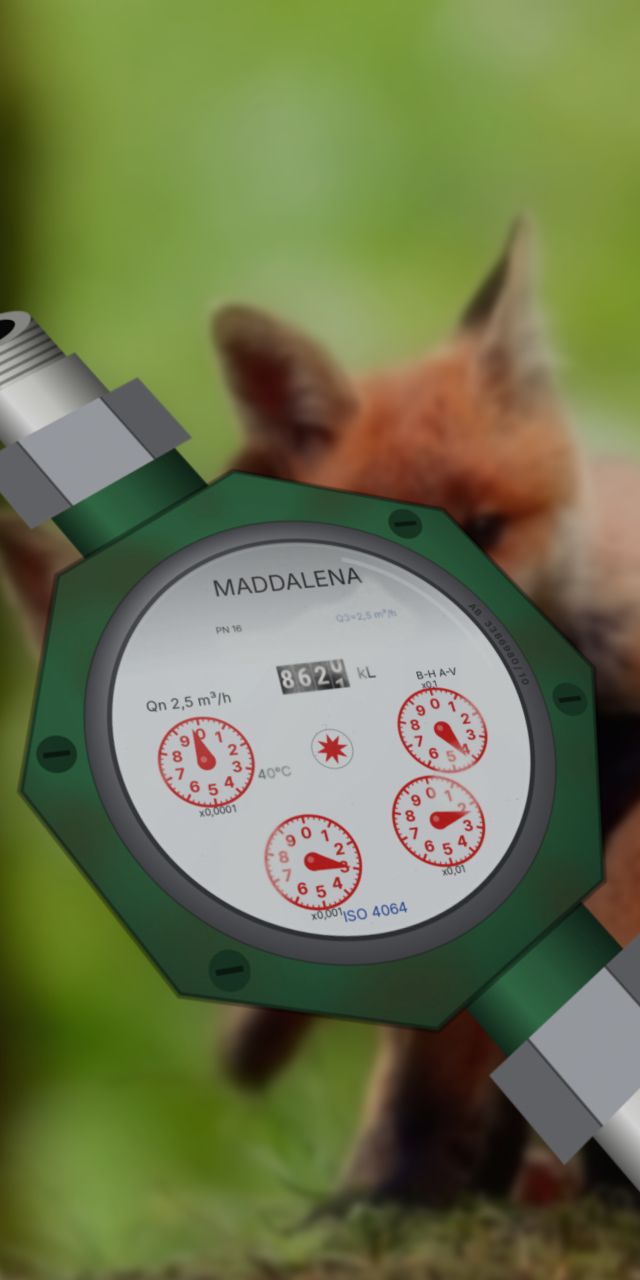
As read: kL 8620.4229
